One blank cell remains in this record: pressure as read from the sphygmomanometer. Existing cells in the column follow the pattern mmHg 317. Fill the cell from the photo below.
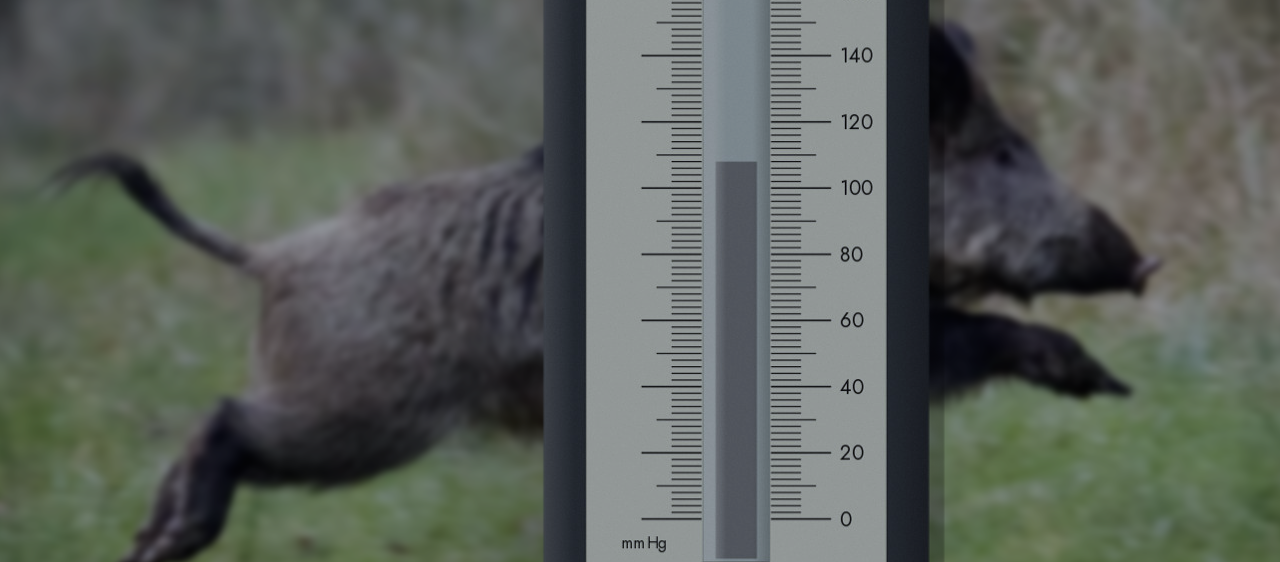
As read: mmHg 108
